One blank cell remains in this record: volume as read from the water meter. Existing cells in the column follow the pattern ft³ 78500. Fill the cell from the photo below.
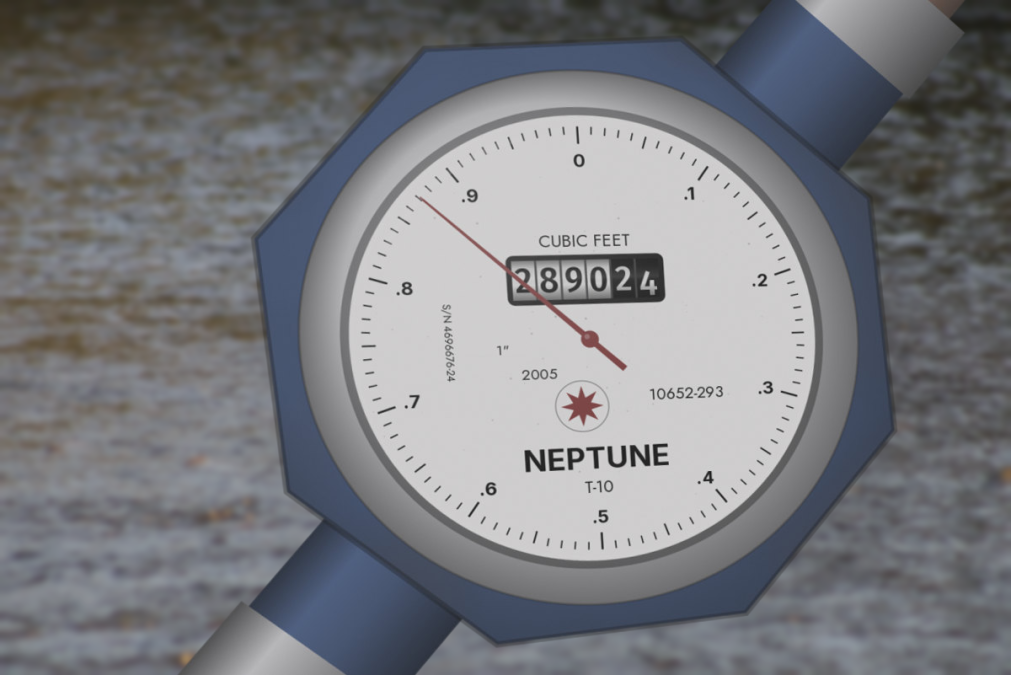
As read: ft³ 289023.87
